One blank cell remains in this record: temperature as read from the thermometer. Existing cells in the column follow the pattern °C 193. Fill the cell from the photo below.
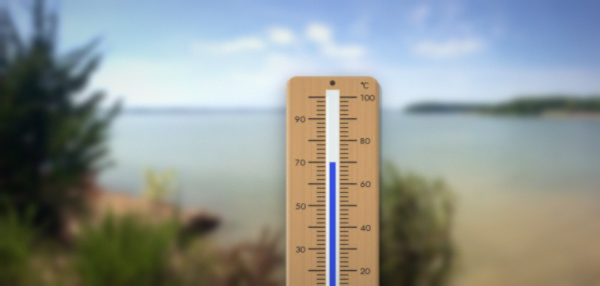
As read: °C 70
